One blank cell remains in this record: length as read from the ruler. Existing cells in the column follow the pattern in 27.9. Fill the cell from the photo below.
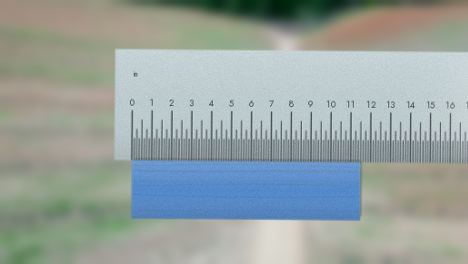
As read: in 11.5
